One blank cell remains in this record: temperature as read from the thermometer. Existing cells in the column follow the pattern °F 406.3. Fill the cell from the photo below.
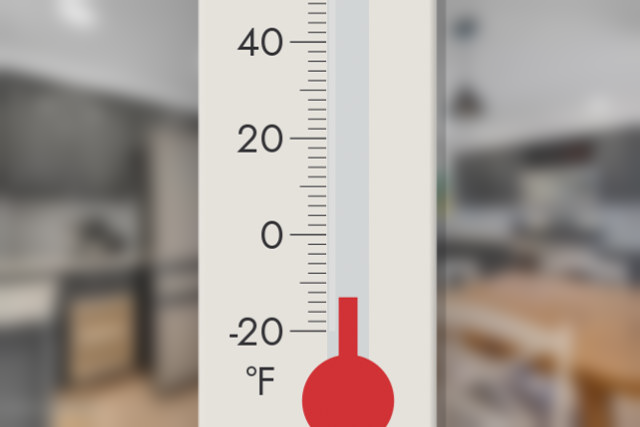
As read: °F -13
